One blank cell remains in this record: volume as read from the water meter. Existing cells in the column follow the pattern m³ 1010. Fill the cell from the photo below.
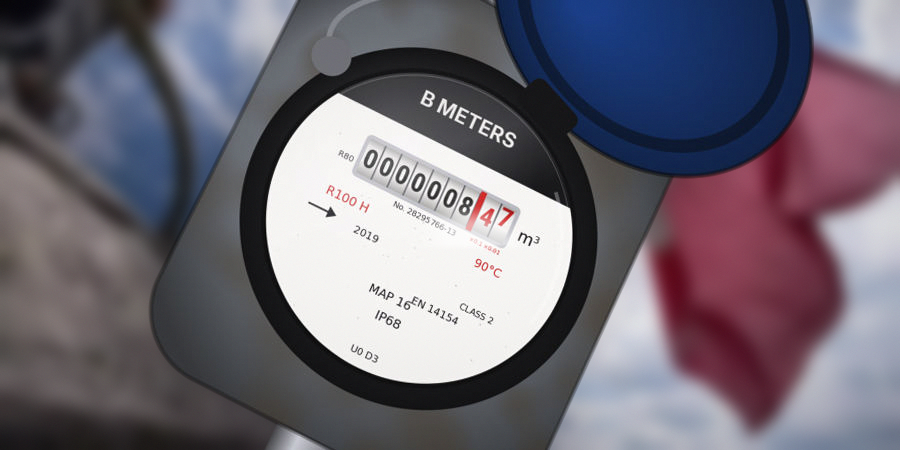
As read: m³ 8.47
